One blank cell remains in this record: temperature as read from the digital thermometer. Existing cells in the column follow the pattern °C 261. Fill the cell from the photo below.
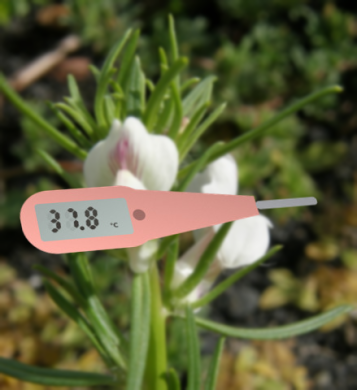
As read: °C 37.8
